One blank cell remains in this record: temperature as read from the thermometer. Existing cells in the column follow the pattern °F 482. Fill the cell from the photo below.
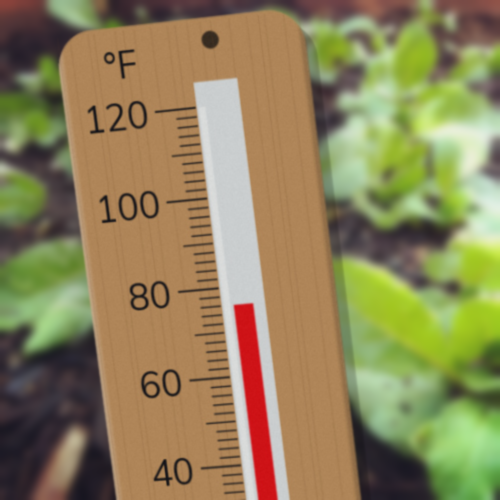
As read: °F 76
